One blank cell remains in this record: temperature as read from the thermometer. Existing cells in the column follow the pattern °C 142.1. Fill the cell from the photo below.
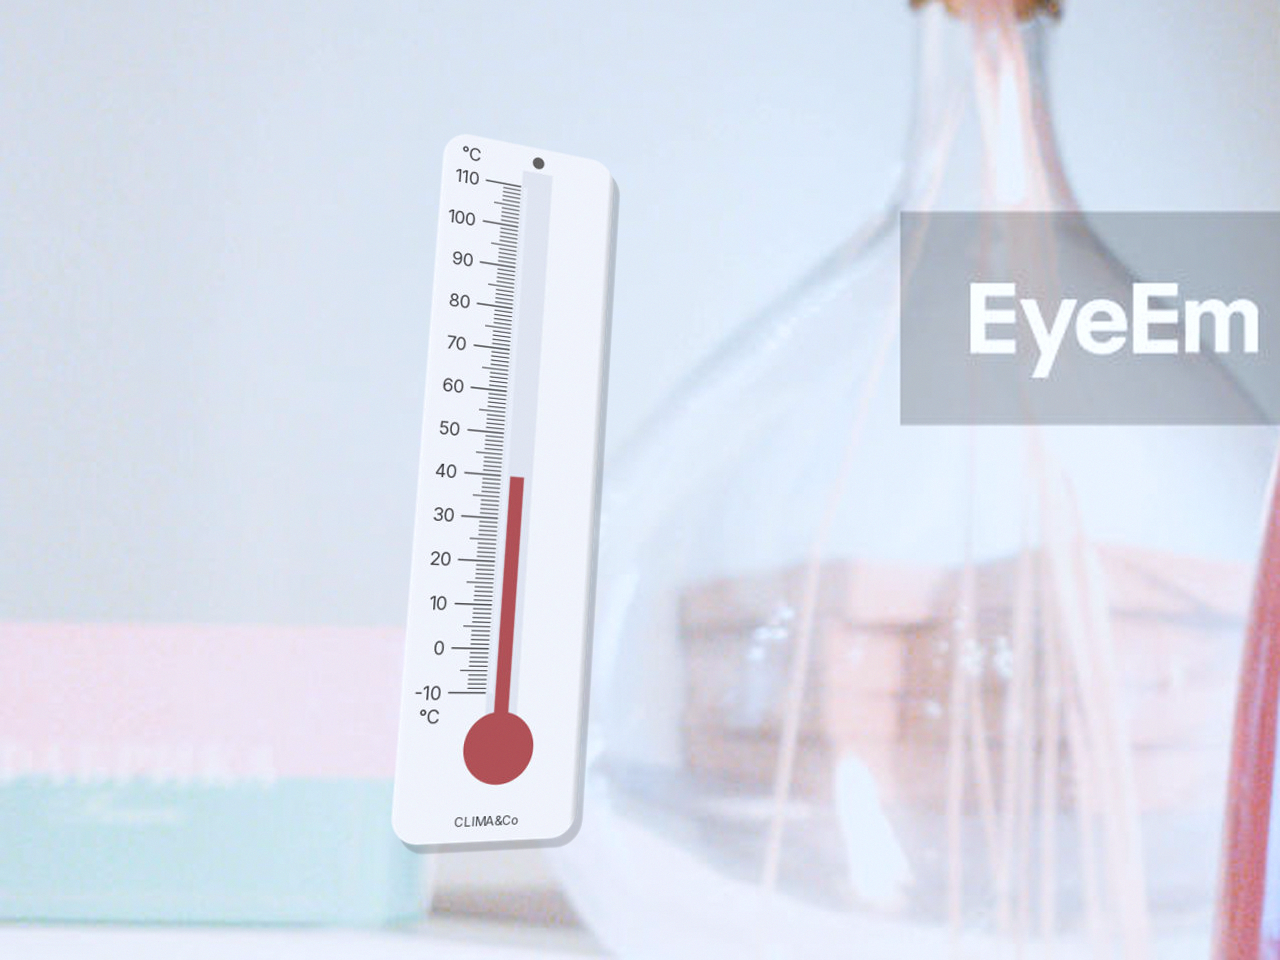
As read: °C 40
